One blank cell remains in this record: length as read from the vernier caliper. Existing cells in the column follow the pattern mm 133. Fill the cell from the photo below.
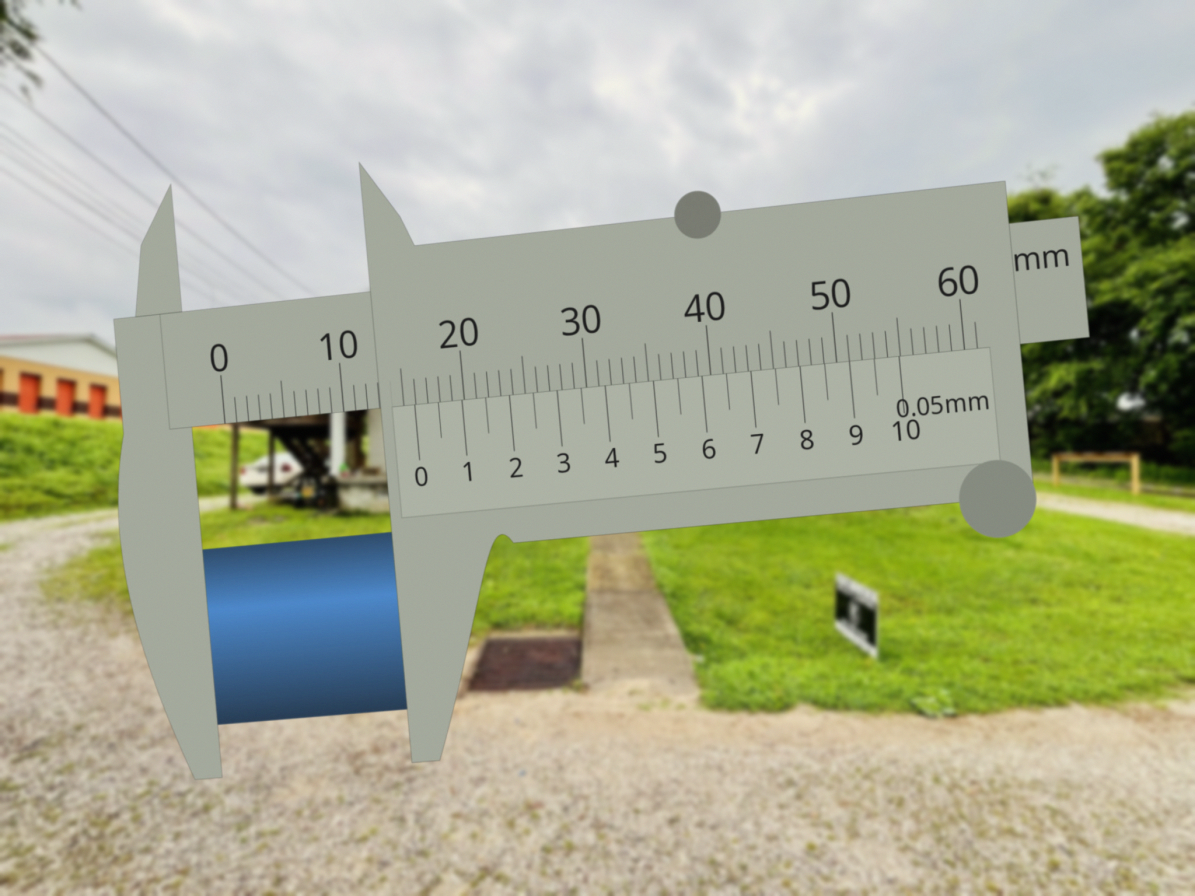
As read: mm 15.9
